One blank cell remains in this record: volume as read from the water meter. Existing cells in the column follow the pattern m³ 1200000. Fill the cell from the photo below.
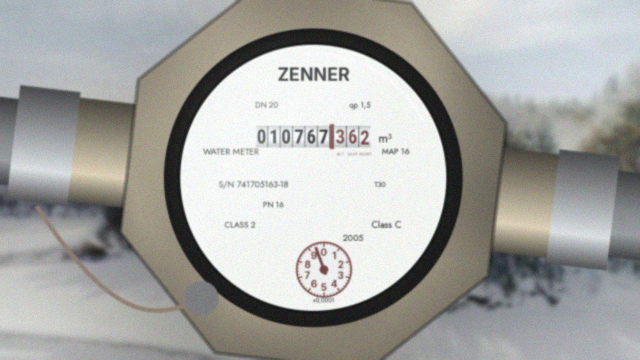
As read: m³ 10767.3619
